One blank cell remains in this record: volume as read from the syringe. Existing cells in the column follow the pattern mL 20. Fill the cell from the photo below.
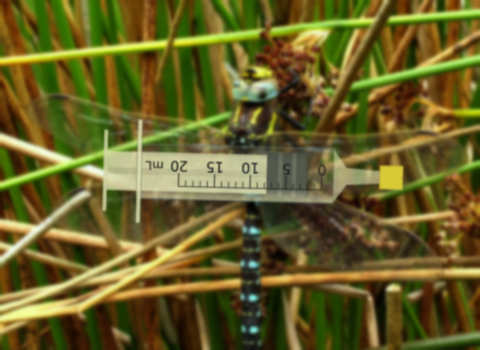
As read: mL 2
